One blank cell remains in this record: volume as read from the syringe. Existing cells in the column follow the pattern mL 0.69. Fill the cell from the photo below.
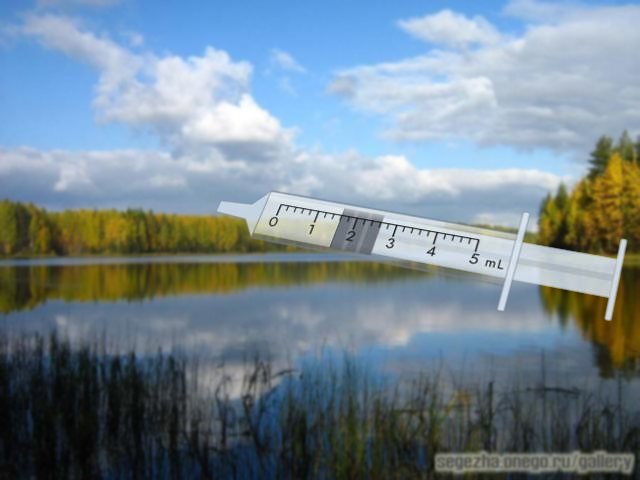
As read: mL 1.6
